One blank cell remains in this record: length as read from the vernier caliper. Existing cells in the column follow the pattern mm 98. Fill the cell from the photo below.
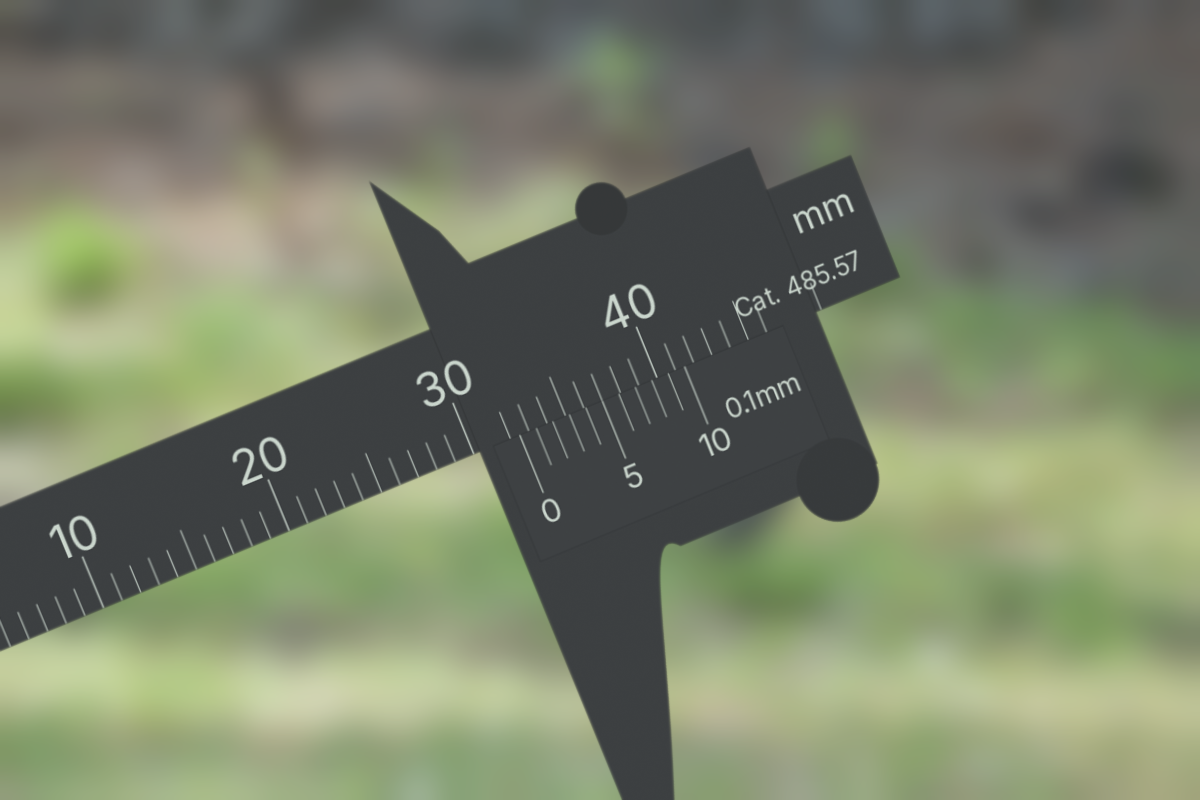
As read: mm 32.5
